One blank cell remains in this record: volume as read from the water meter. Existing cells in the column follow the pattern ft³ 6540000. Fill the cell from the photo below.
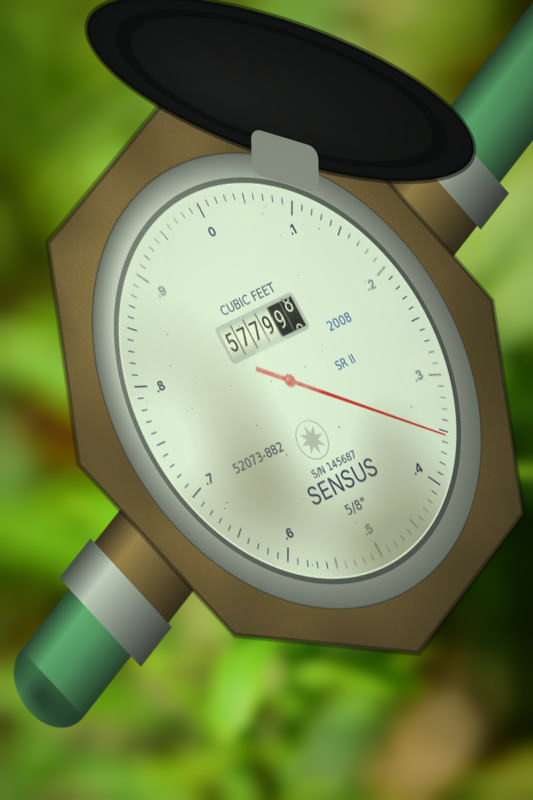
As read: ft³ 577998.35
